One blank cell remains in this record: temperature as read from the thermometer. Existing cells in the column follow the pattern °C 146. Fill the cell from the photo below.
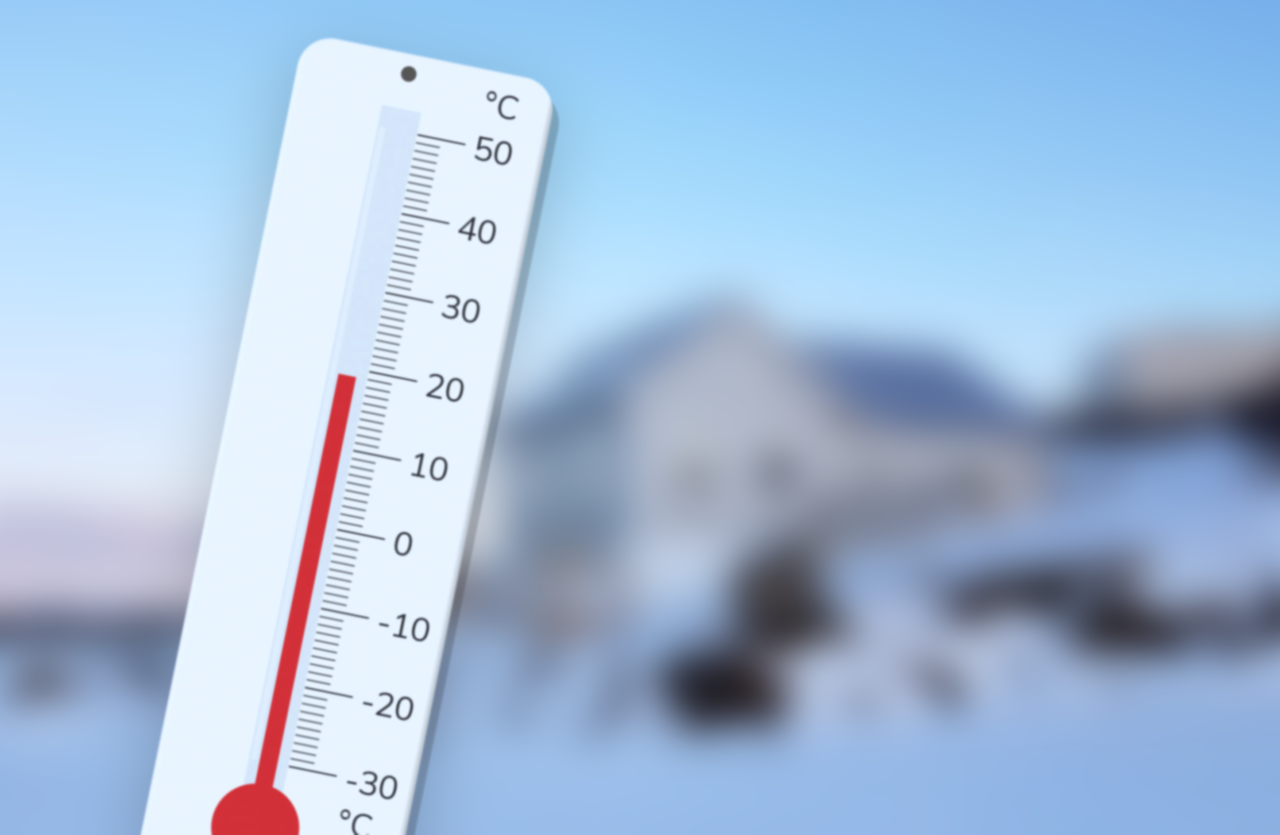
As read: °C 19
